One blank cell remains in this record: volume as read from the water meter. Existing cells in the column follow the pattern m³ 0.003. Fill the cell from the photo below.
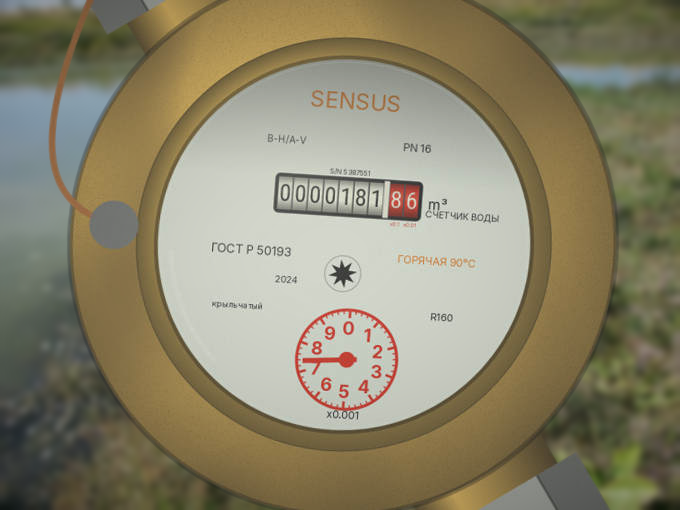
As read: m³ 181.867
